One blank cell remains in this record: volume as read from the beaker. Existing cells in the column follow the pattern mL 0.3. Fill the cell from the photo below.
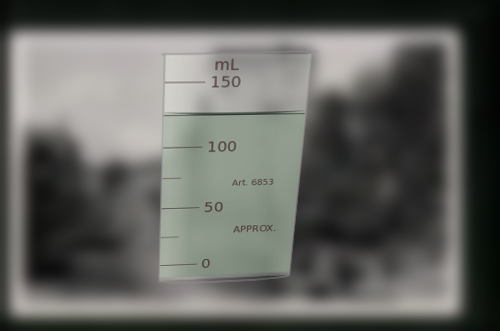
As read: mL 125
